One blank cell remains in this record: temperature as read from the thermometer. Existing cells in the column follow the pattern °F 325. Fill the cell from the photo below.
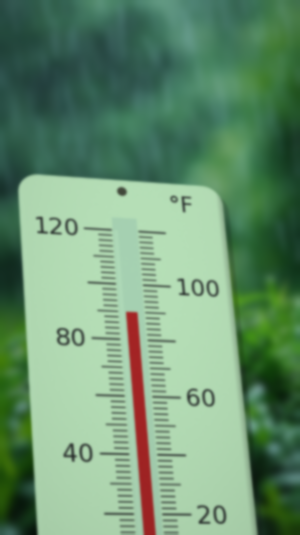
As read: °F 90
